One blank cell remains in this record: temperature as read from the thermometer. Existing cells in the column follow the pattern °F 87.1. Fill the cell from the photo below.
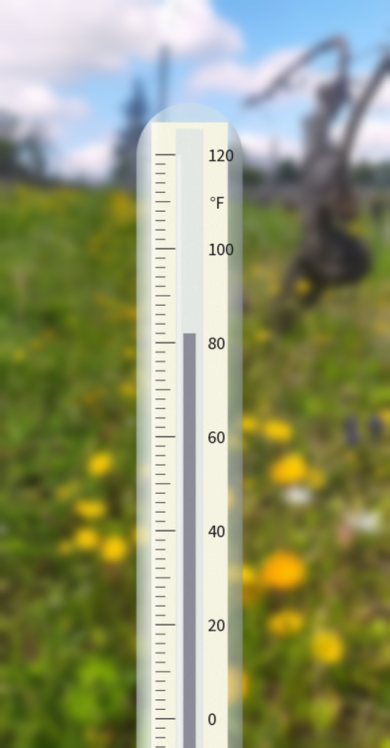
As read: °F 82
